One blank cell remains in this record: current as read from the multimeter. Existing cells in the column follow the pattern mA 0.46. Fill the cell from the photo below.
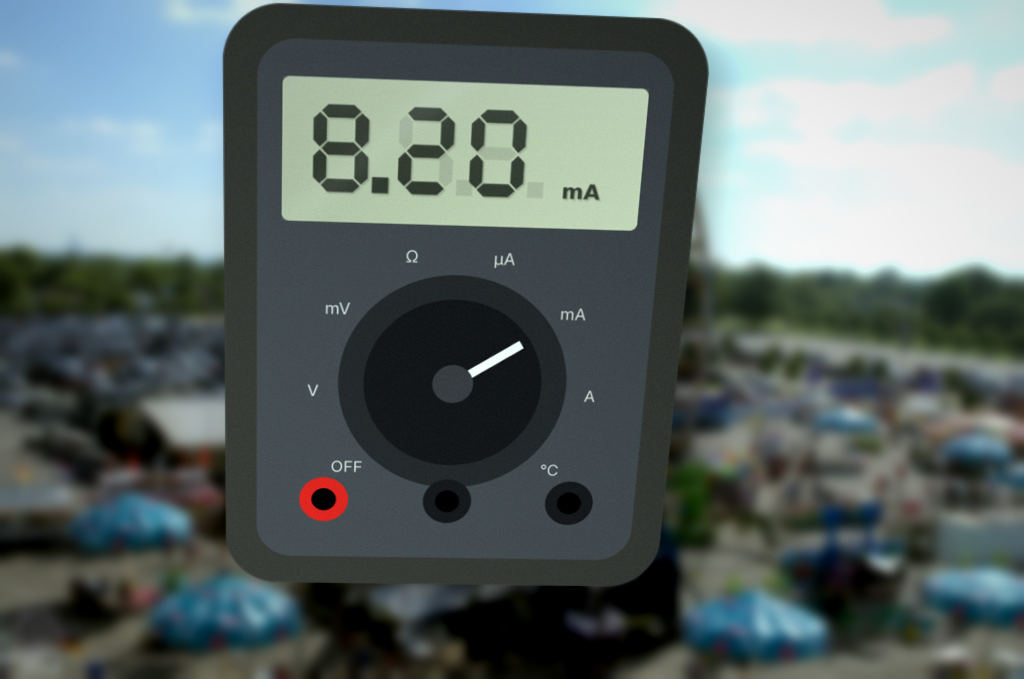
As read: mA 8.20
